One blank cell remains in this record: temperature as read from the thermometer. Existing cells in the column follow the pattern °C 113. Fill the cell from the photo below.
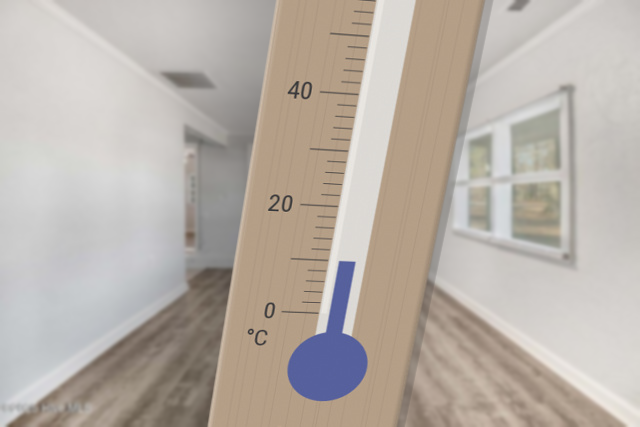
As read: °C 10
